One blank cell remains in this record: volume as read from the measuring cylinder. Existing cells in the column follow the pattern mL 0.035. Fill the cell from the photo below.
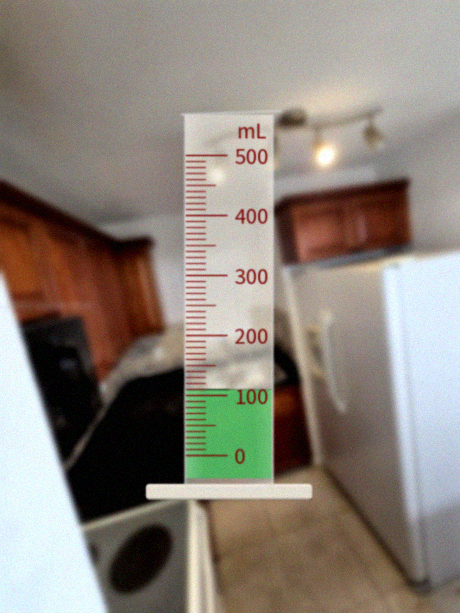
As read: mL 110
